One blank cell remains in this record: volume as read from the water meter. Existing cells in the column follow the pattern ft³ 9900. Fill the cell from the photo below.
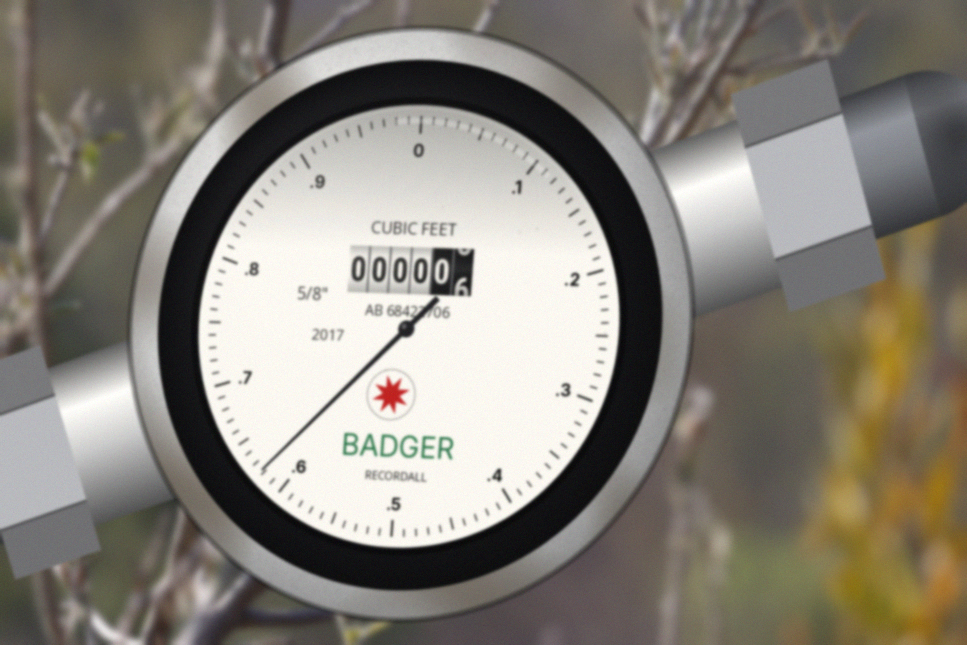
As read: ft³ 5.62
